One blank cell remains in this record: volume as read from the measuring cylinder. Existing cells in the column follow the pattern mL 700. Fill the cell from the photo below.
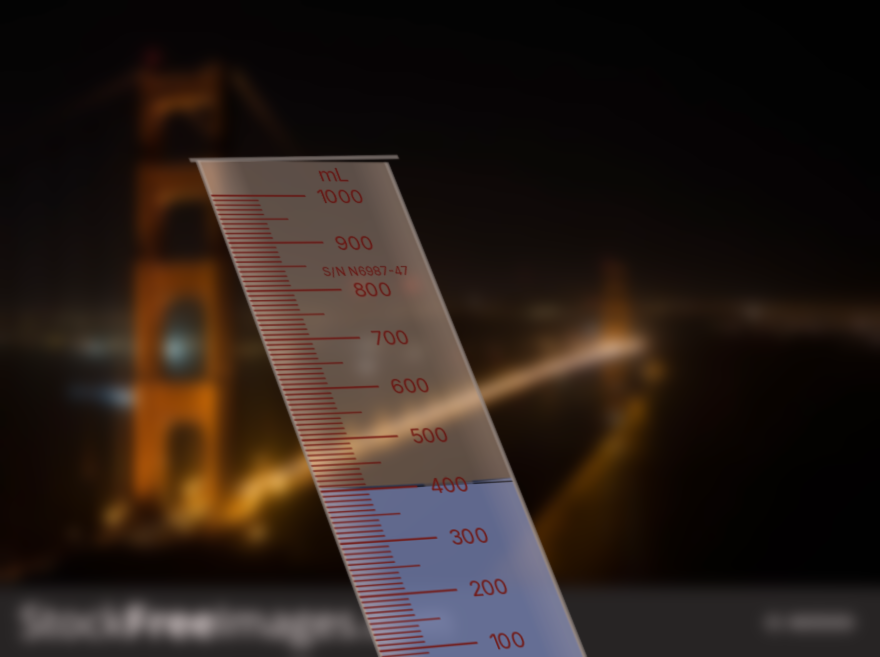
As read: mL 400
